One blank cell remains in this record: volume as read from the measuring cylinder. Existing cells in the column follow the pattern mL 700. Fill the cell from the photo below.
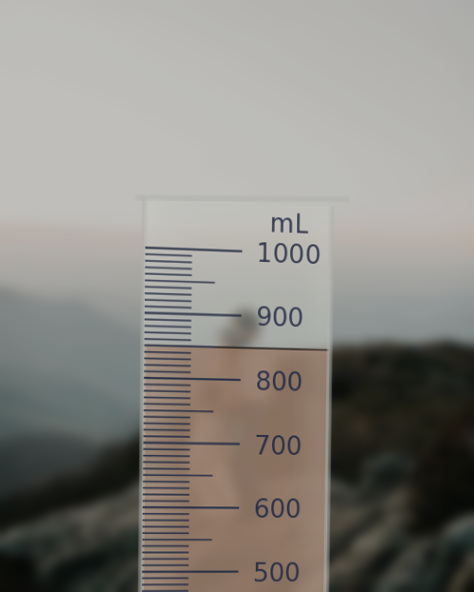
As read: mL 850
